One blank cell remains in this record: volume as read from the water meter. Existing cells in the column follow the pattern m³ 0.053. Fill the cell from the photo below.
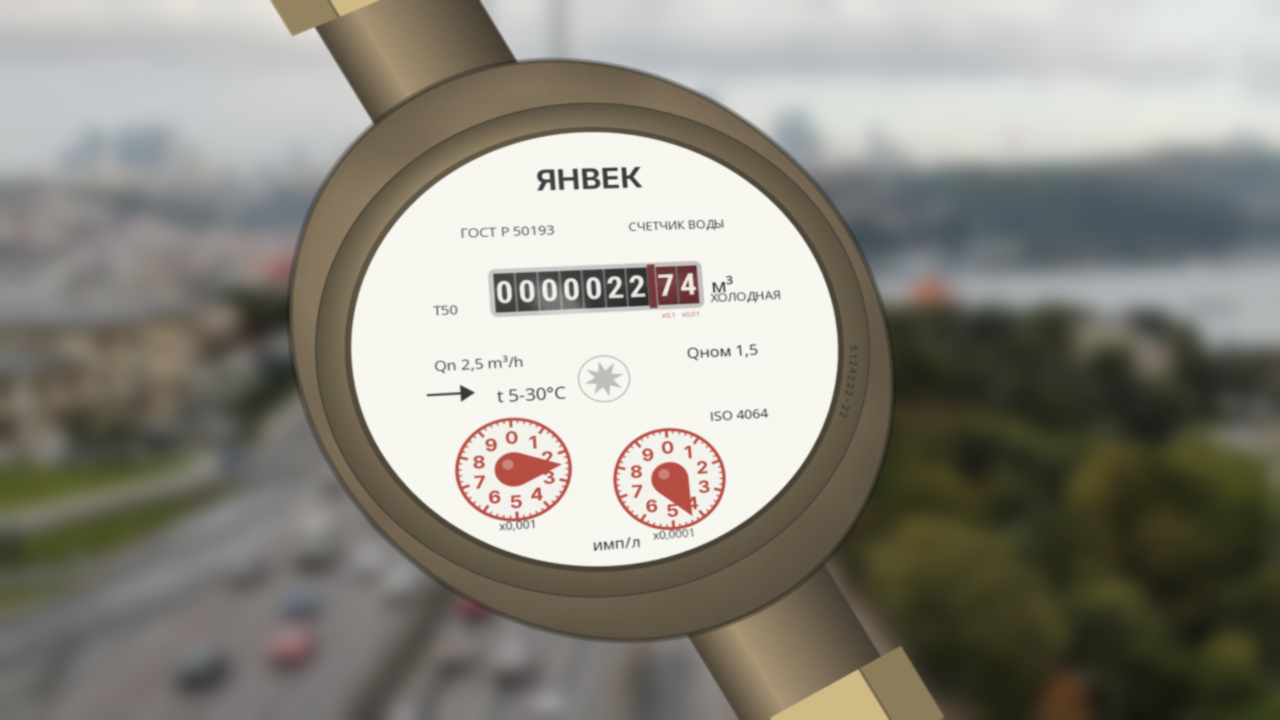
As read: m³ 22.7424
